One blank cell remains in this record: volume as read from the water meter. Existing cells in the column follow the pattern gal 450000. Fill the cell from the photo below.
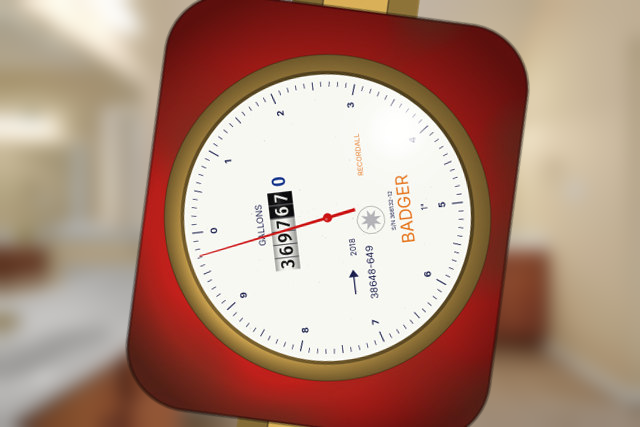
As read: gal 3697669.7
